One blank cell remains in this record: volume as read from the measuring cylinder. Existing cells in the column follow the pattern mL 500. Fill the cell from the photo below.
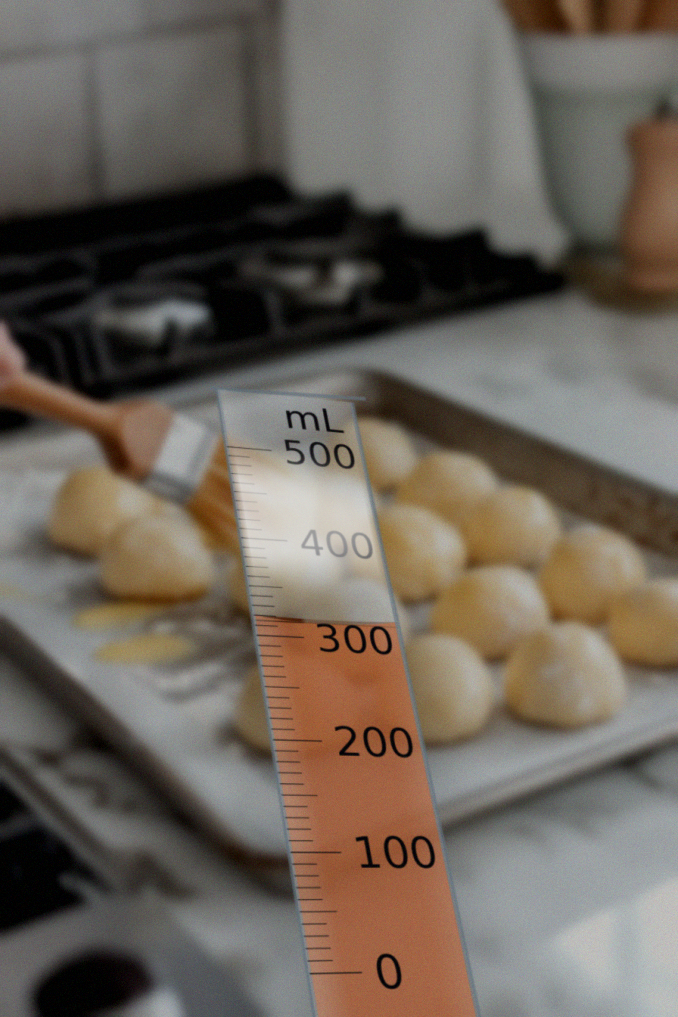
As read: mL 315
